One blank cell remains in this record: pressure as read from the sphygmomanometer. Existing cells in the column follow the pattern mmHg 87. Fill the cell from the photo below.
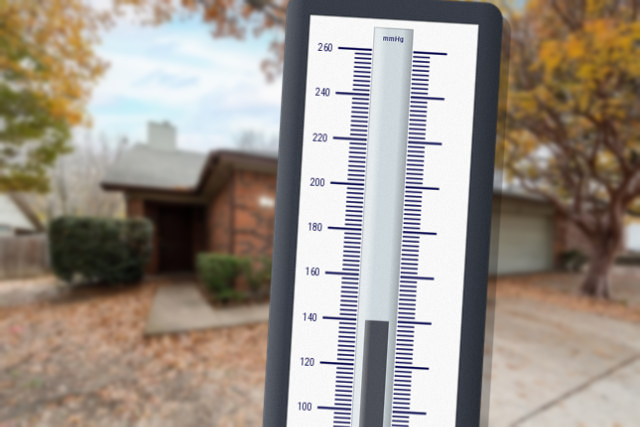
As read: mmHg 140
